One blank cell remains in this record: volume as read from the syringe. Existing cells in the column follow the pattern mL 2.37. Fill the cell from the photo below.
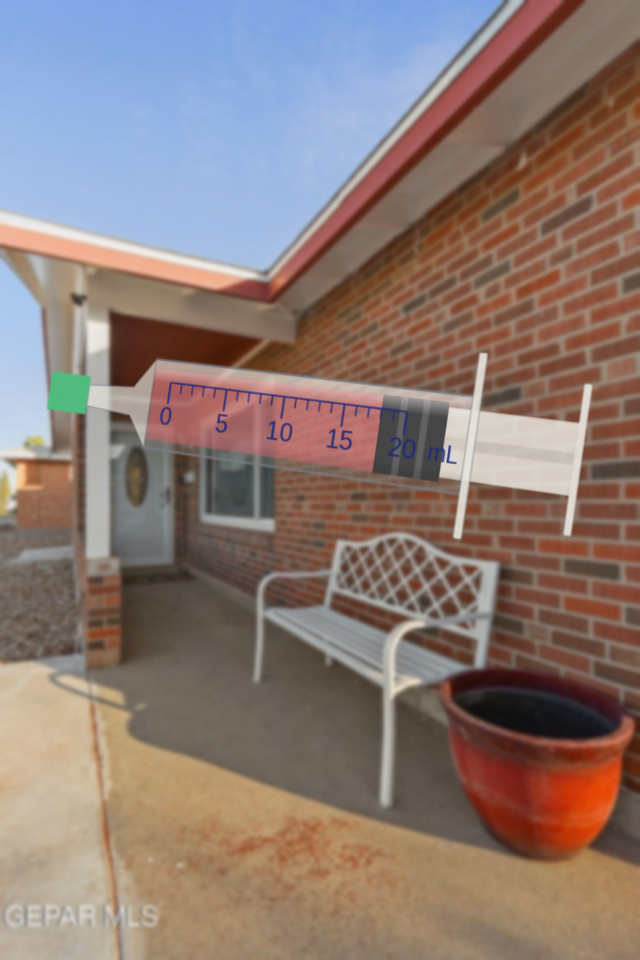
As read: mL 18
